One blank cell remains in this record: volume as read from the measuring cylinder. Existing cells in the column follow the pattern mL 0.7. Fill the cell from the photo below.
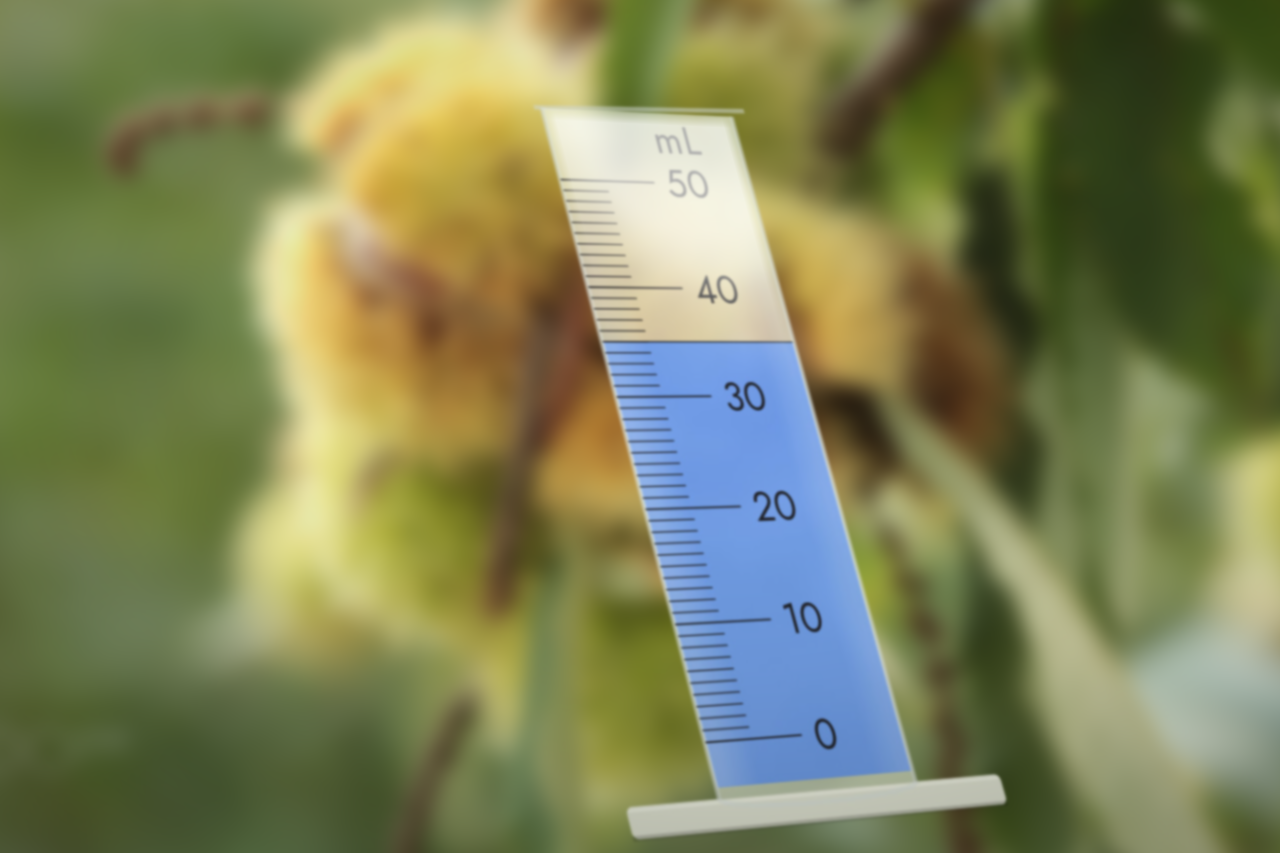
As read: mL 35
